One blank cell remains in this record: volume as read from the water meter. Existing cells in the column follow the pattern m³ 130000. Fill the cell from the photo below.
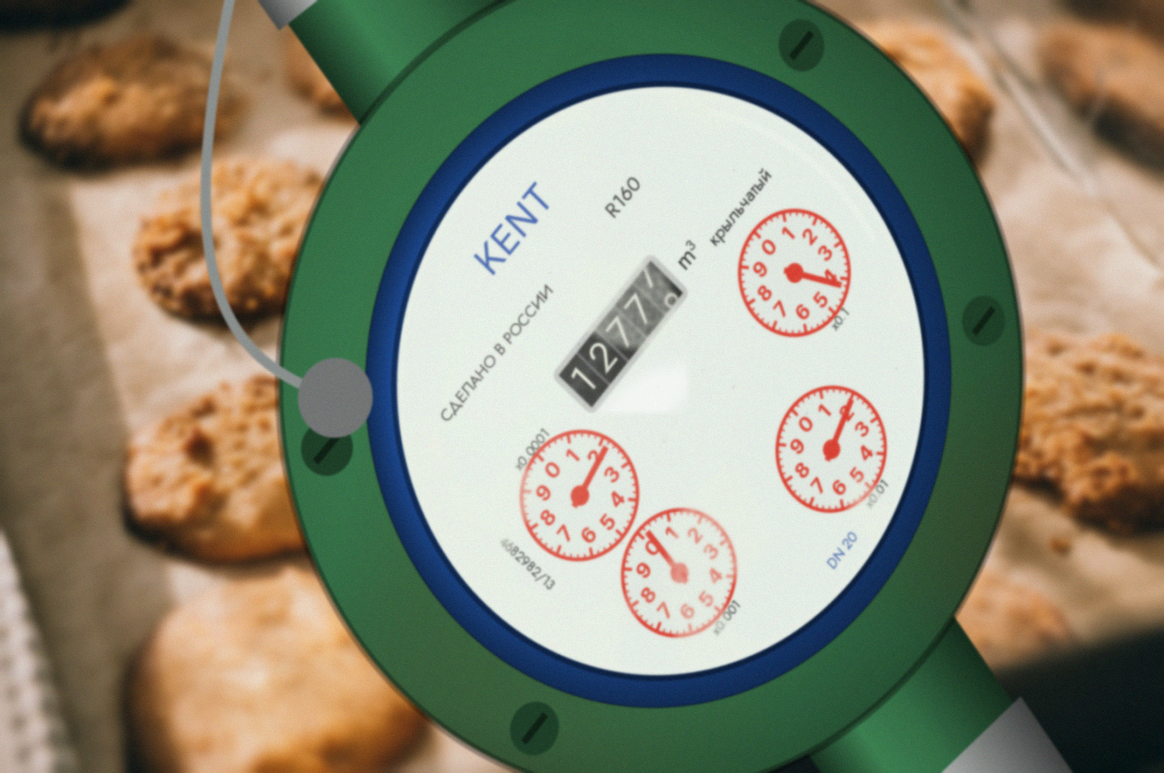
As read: m³ 12777.4202
